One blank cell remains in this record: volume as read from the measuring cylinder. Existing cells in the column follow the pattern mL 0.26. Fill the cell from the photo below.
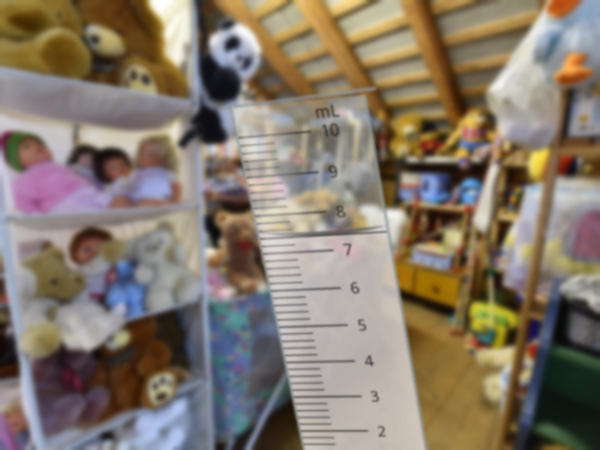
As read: mL 7.4
